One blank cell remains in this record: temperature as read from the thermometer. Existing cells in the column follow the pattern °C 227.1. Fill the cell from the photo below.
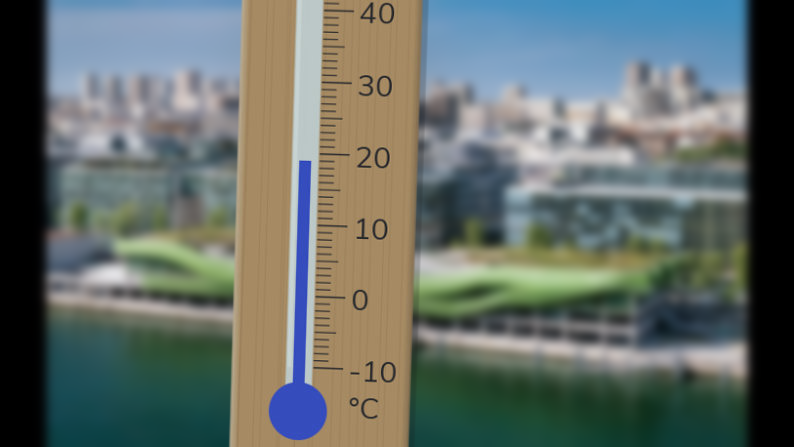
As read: °C 19
